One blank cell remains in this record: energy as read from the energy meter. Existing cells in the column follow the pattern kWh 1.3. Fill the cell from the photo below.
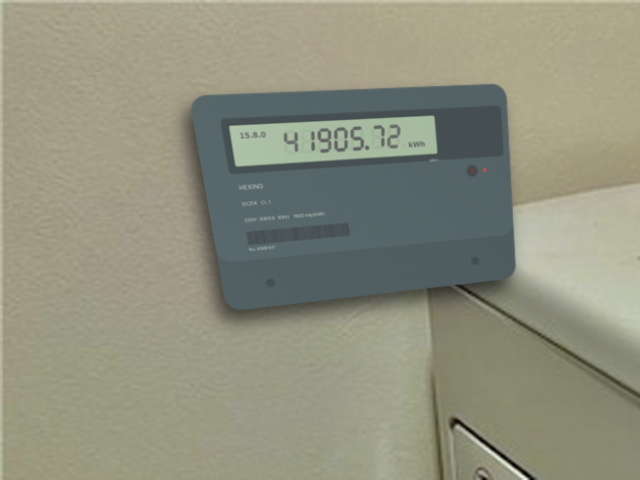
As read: kWh 41905.72
